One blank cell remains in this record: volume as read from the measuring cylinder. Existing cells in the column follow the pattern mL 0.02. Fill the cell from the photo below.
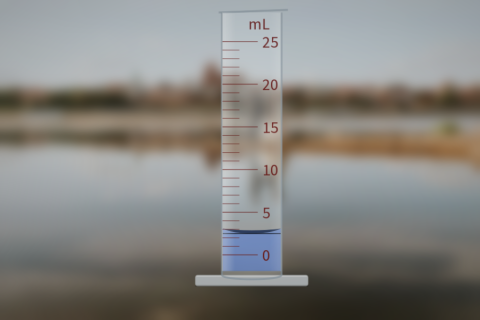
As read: mL 2.5
